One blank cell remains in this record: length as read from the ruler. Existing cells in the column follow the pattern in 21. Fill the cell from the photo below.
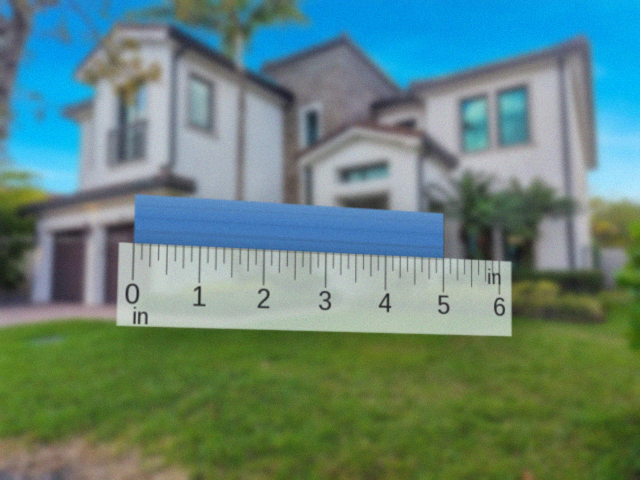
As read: in 5
